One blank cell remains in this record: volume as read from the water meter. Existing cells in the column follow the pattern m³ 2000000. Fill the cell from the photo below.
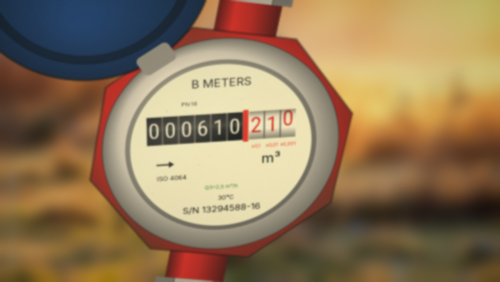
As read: m³ 610.210
